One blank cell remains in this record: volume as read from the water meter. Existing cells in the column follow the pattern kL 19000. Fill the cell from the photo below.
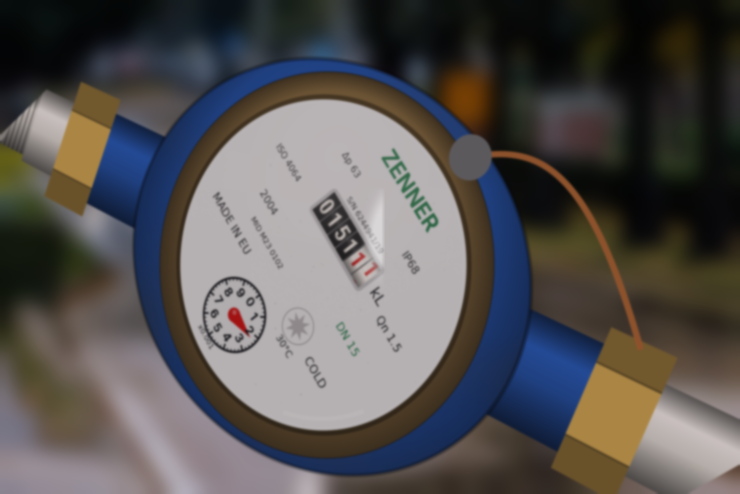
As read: kL 151.112
